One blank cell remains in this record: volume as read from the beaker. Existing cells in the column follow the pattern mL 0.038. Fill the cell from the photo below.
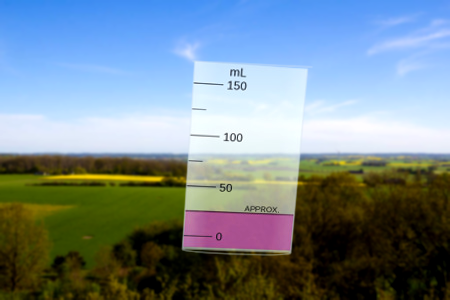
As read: mL 25
